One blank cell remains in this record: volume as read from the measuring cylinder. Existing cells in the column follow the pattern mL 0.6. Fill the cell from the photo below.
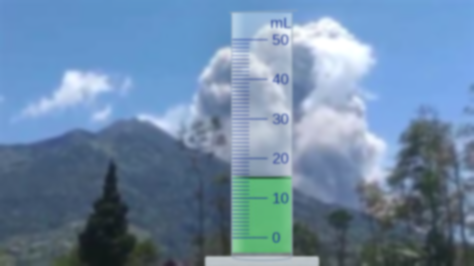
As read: mL 15
